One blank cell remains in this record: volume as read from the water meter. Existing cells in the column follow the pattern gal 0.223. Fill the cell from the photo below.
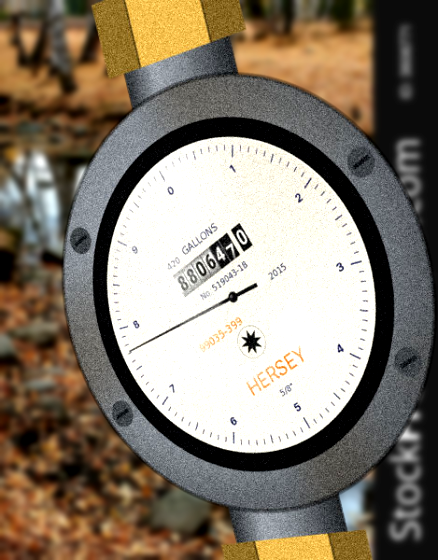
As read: gal 8806467.7
